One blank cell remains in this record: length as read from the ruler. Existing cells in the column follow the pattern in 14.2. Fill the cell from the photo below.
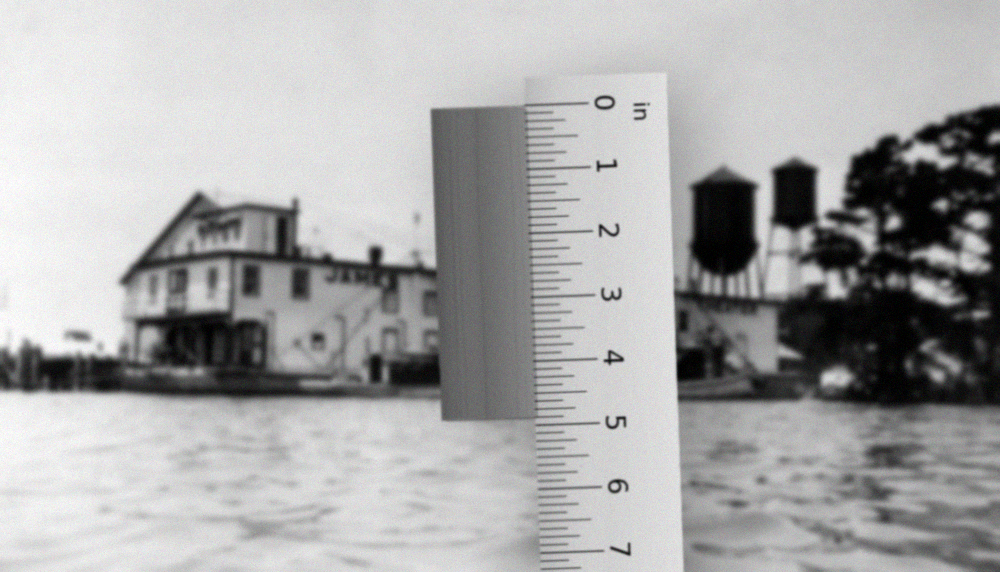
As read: in 4.875
